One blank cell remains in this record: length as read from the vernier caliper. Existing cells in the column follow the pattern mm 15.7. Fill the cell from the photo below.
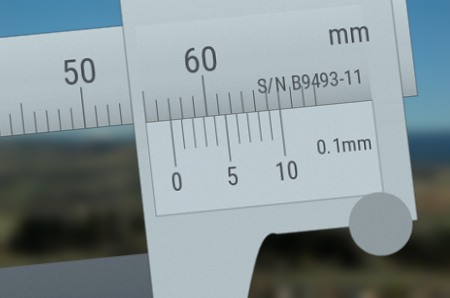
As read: mm 57.0
